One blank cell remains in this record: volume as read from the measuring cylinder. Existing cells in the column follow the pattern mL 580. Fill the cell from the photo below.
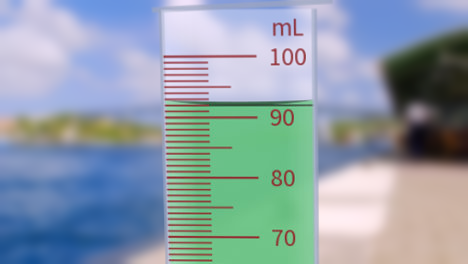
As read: mL 92
